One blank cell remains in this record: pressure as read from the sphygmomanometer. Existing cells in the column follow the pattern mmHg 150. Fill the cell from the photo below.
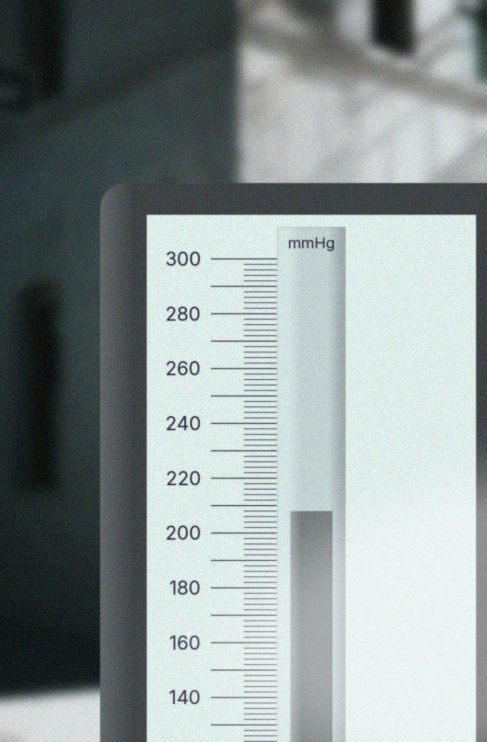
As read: mmHg 208
